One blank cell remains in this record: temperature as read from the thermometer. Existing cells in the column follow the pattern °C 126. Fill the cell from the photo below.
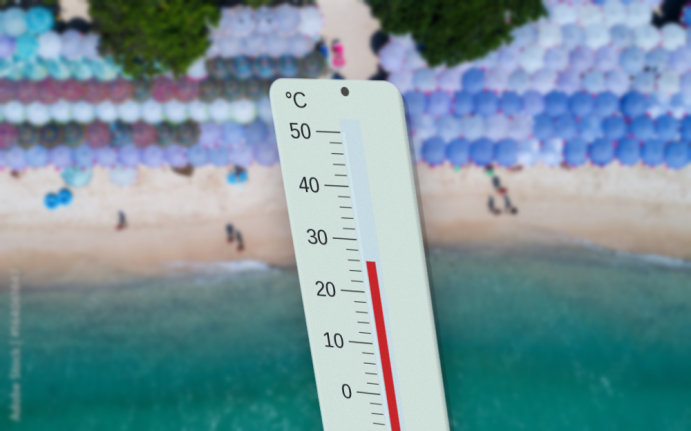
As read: °C 26
